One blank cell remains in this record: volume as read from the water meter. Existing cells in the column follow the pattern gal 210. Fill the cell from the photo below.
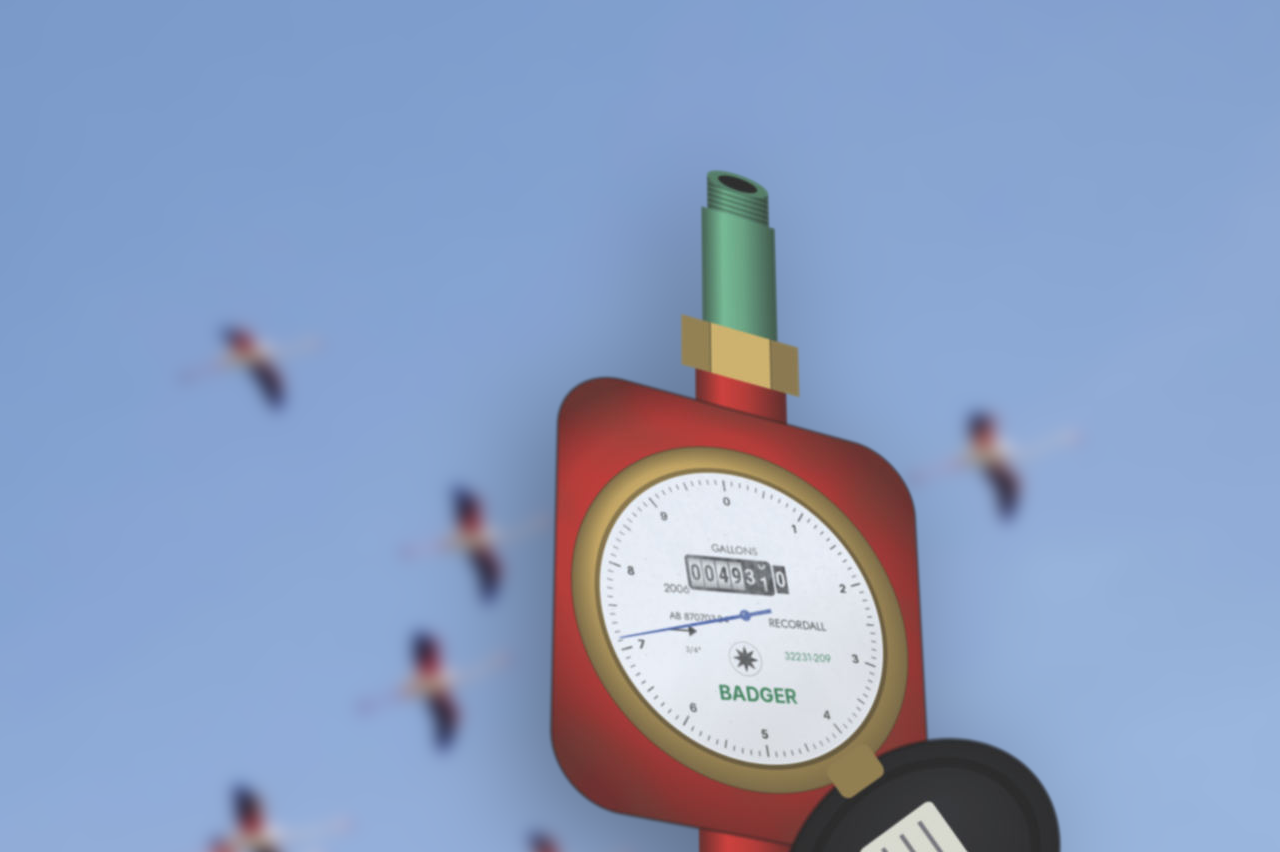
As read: gal 49307.1
